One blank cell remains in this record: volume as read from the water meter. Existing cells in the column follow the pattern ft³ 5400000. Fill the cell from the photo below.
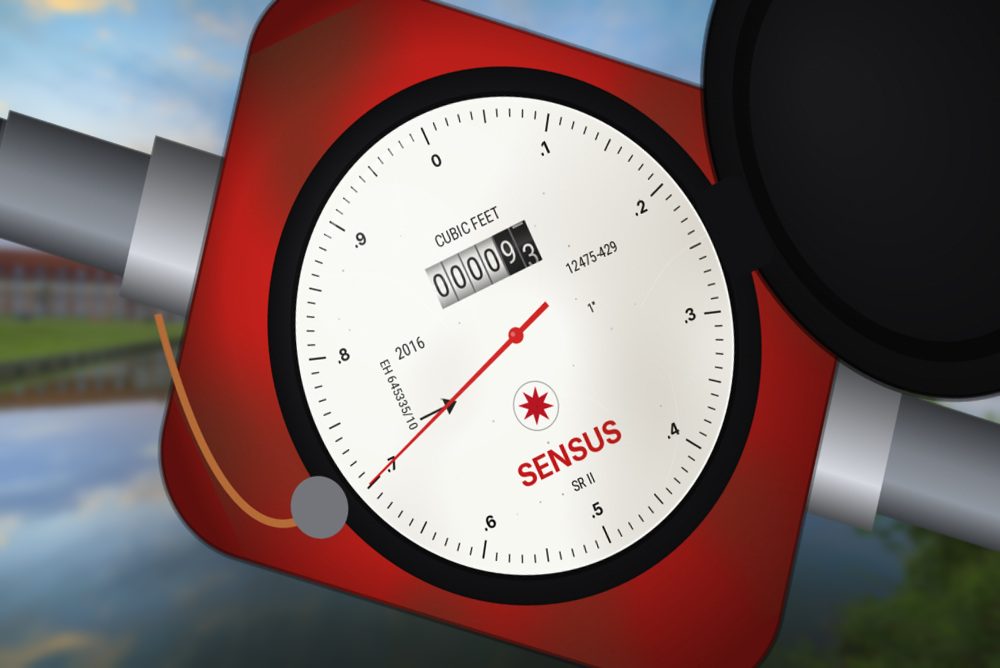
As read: ft³ 92.70
